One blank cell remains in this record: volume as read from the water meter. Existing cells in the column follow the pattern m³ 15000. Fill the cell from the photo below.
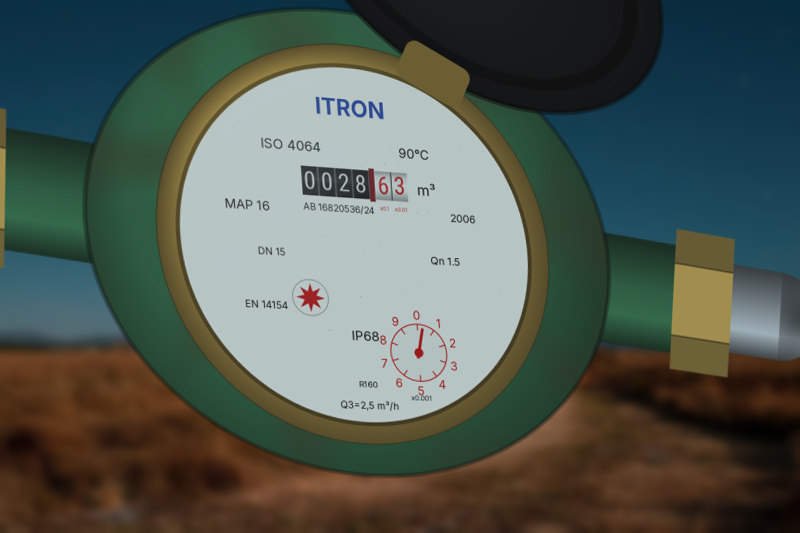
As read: m³ 28.630
